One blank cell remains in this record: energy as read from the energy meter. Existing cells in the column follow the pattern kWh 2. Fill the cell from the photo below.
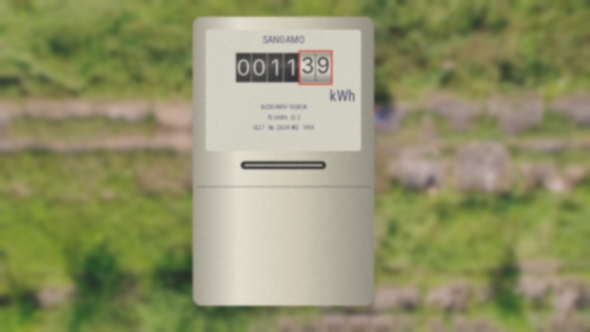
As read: kWh 11.39
